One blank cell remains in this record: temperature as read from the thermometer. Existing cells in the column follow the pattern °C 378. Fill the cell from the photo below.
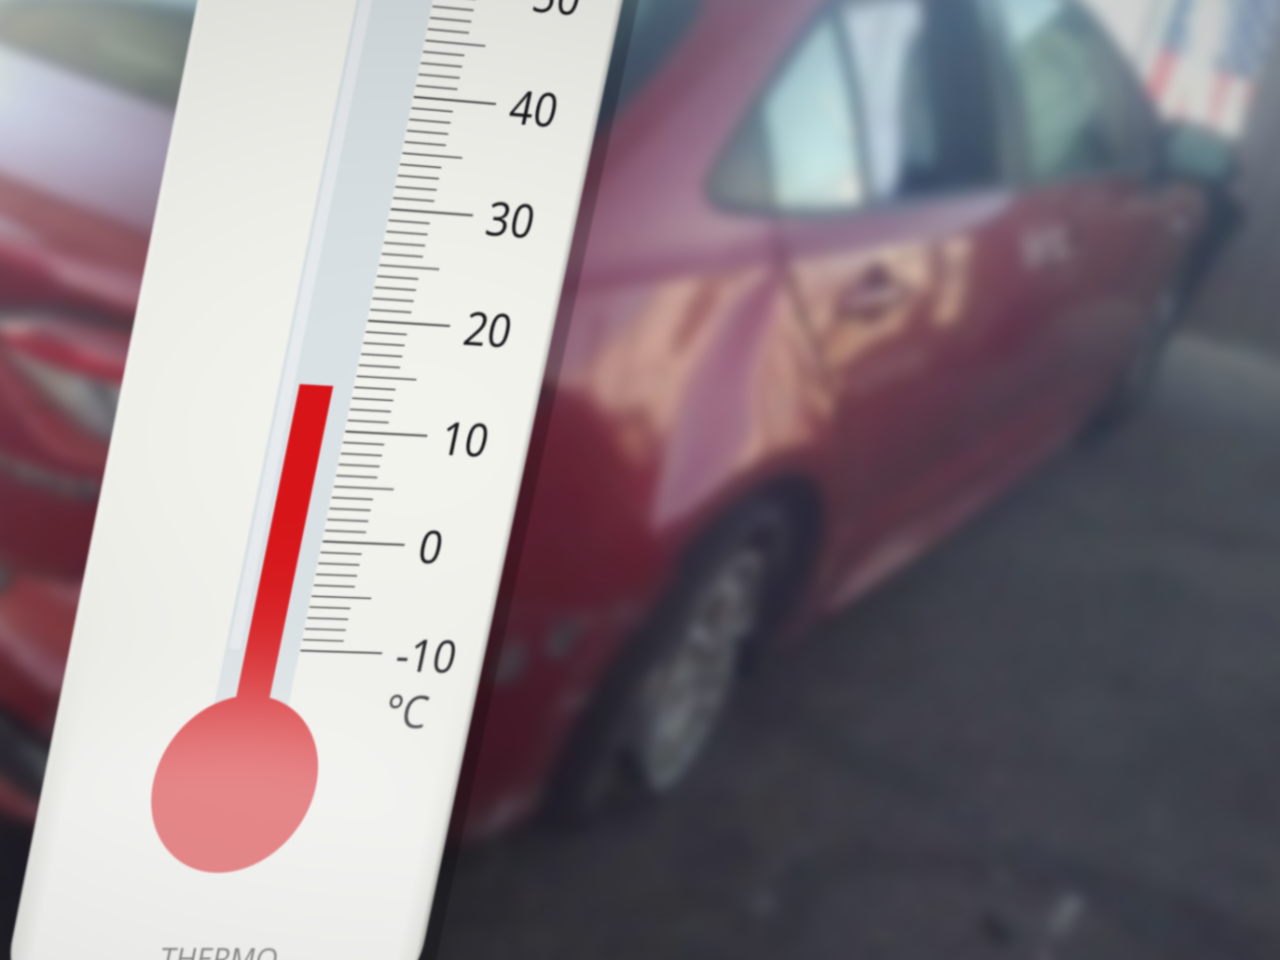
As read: °C 14
